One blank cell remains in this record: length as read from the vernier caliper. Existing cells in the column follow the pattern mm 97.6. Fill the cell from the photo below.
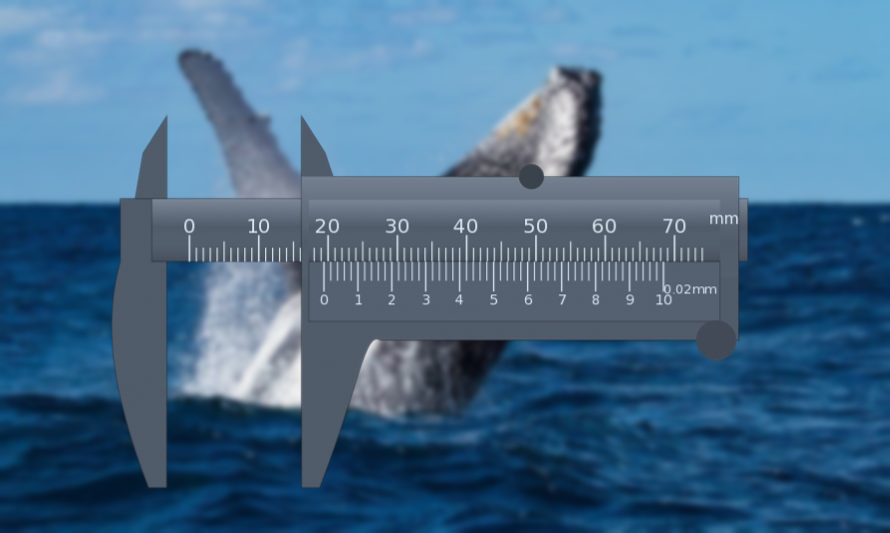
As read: mm 19.4
